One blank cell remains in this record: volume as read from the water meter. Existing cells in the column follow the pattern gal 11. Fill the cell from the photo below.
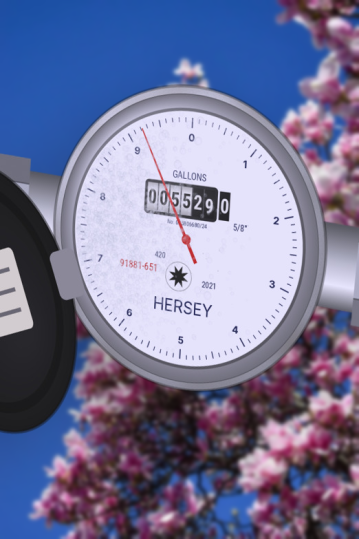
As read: gal 55289.2
